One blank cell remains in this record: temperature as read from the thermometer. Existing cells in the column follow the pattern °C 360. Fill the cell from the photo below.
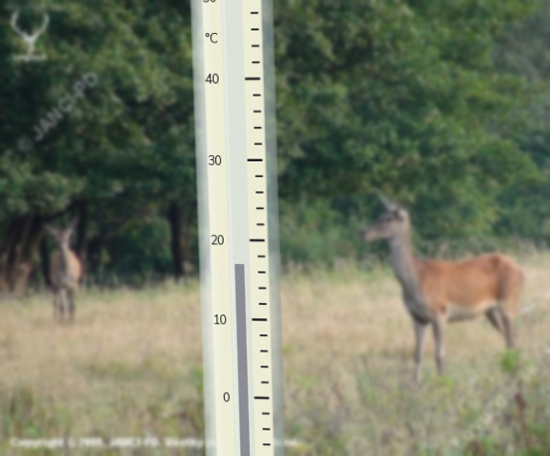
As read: °C 17
